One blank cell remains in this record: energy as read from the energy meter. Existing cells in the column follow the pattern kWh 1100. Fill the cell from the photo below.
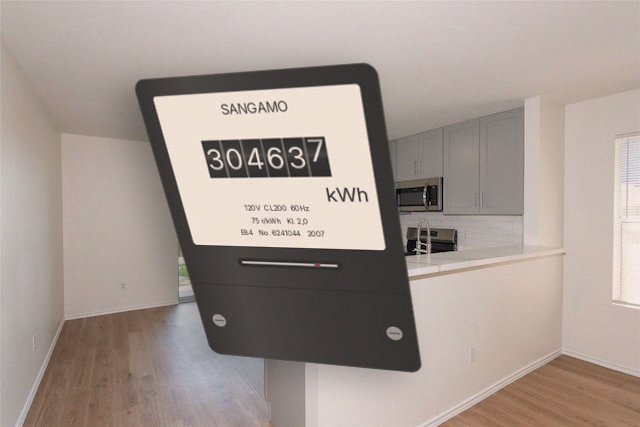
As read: kWh 304637
